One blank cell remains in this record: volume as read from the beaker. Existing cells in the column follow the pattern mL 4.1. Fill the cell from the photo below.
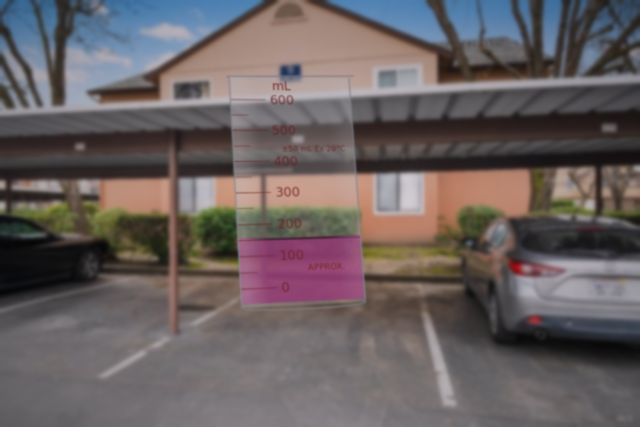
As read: mL 150
